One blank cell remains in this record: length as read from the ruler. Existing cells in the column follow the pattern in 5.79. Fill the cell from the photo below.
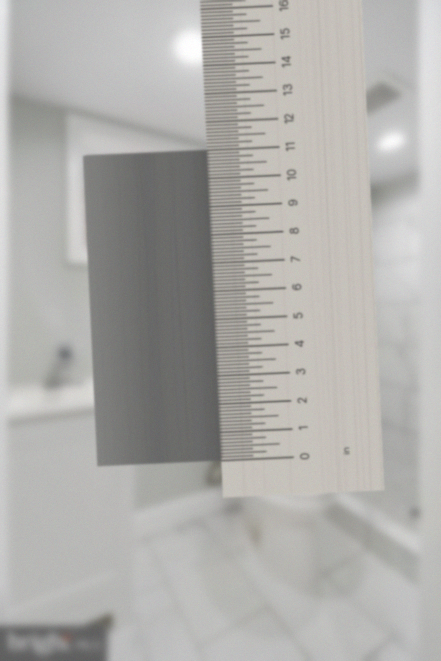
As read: in 11
